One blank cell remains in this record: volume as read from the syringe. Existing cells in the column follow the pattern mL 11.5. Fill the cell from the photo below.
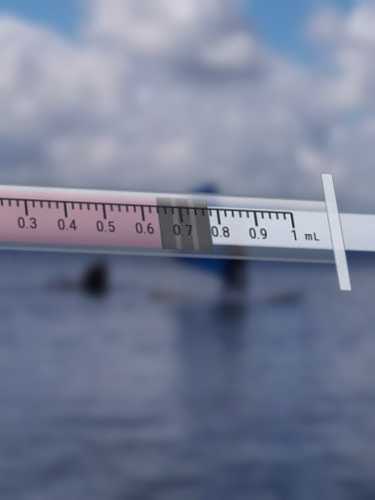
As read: mL 0.64
